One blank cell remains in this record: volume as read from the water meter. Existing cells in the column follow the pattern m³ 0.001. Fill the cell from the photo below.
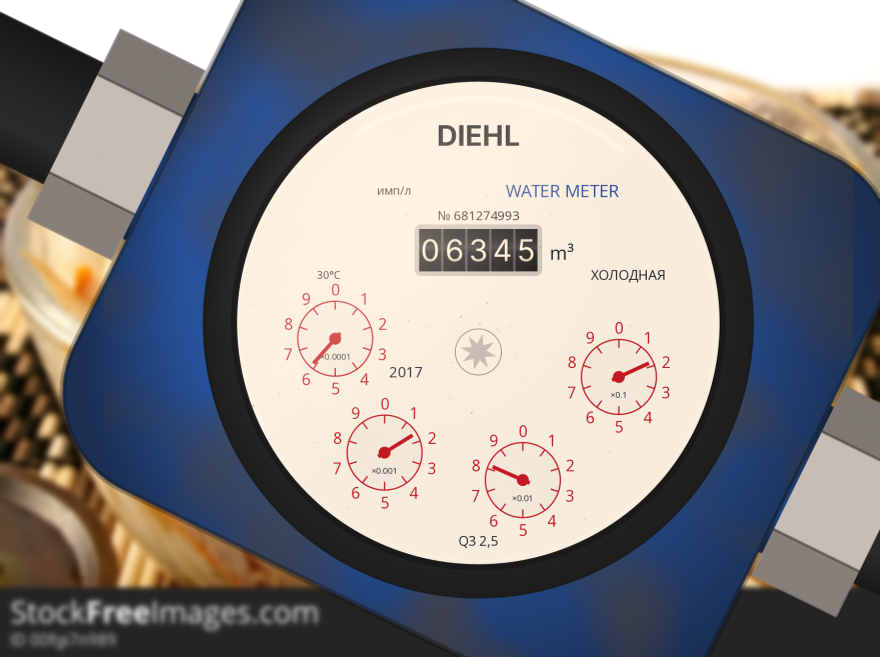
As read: m³ 6345.1816
